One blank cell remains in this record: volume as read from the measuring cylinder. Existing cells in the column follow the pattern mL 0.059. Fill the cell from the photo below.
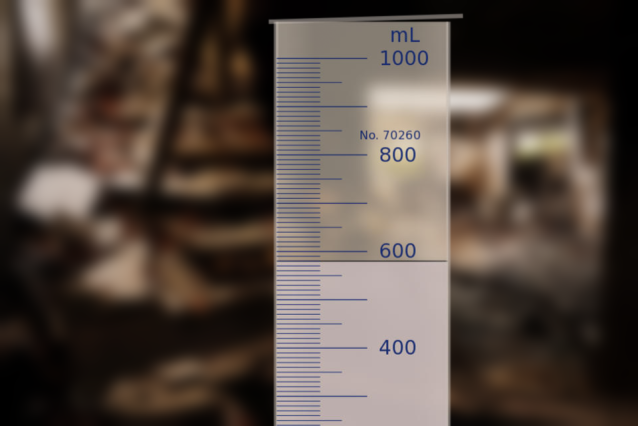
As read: mL 580
